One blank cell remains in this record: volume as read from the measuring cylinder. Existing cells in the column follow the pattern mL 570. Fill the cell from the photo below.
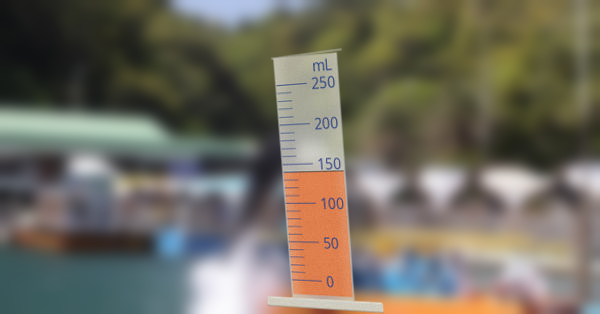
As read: mL 140
